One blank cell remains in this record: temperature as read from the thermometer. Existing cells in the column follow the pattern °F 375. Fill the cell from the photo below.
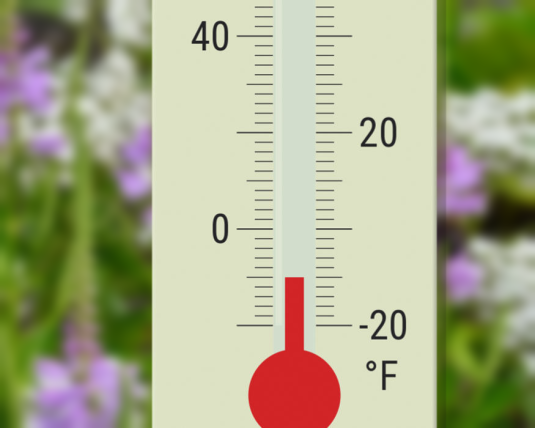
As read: °F -10
